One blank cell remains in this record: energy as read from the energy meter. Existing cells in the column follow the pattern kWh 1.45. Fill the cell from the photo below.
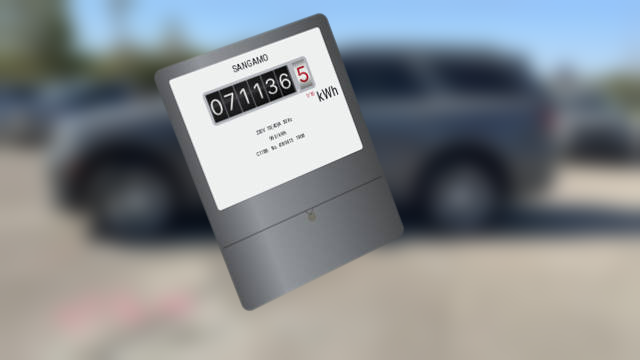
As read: kWh 71136.5
